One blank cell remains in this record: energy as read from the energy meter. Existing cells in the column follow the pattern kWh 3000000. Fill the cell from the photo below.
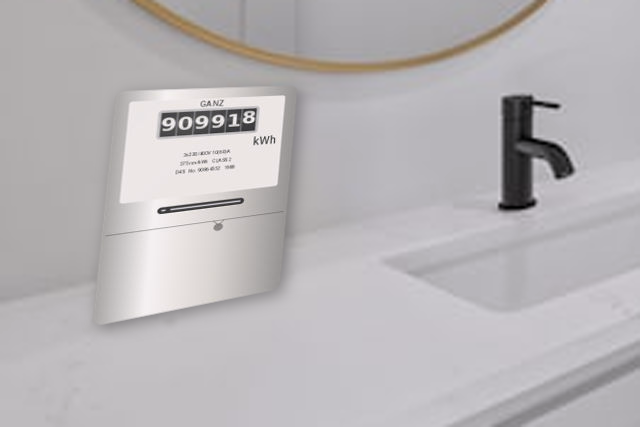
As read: kWh 909918
